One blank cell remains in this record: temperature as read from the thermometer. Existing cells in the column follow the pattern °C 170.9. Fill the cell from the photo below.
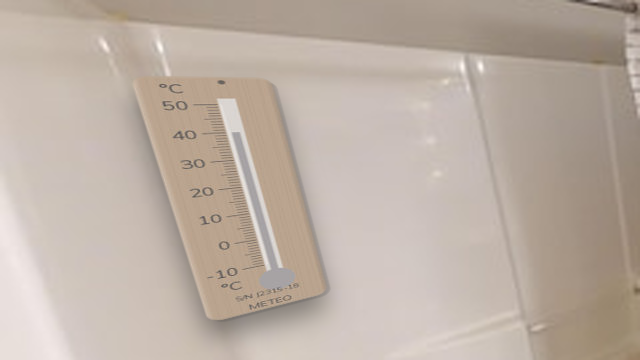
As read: °C 40
